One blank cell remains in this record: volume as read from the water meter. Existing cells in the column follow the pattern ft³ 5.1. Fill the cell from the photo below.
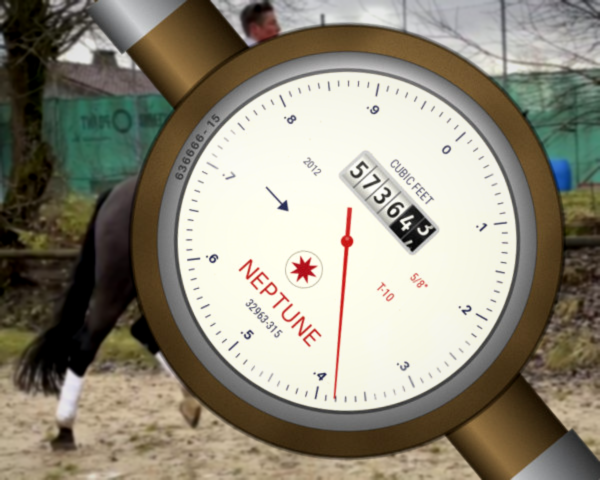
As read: ft³ 573643.38
